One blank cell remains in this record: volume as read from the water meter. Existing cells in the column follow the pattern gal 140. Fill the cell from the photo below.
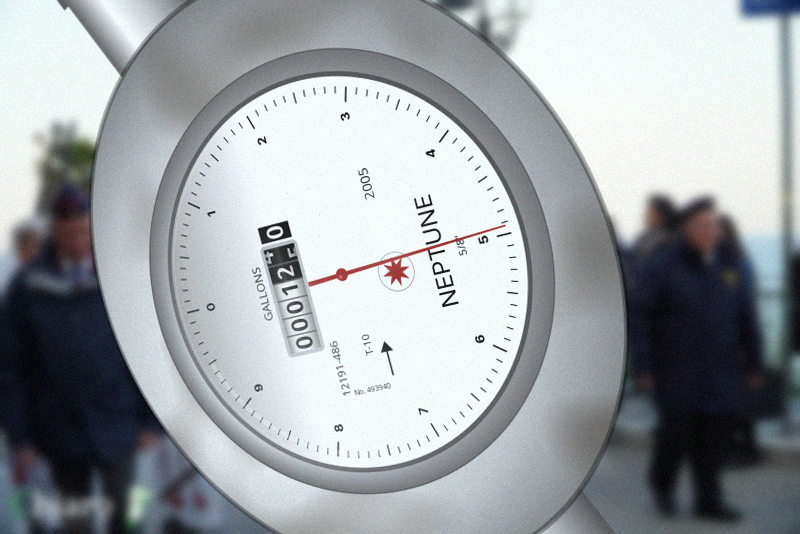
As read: gal 1244.9
